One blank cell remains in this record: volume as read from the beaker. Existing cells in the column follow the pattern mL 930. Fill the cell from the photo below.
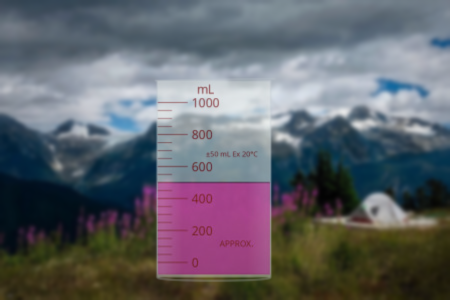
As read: mL 500
